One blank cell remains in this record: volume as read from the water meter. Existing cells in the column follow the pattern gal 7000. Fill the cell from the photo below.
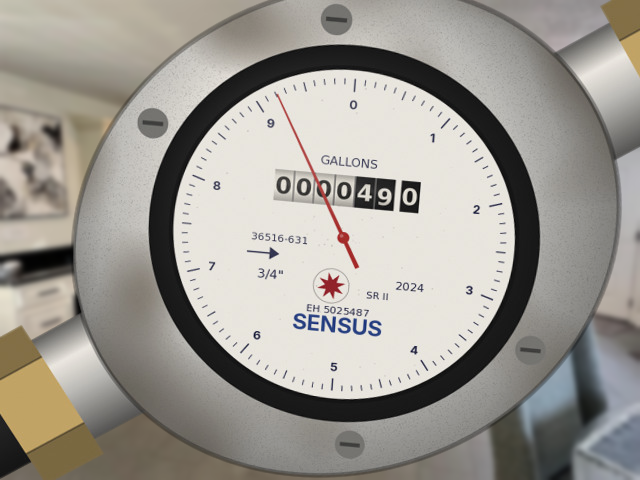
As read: gal 489.2
